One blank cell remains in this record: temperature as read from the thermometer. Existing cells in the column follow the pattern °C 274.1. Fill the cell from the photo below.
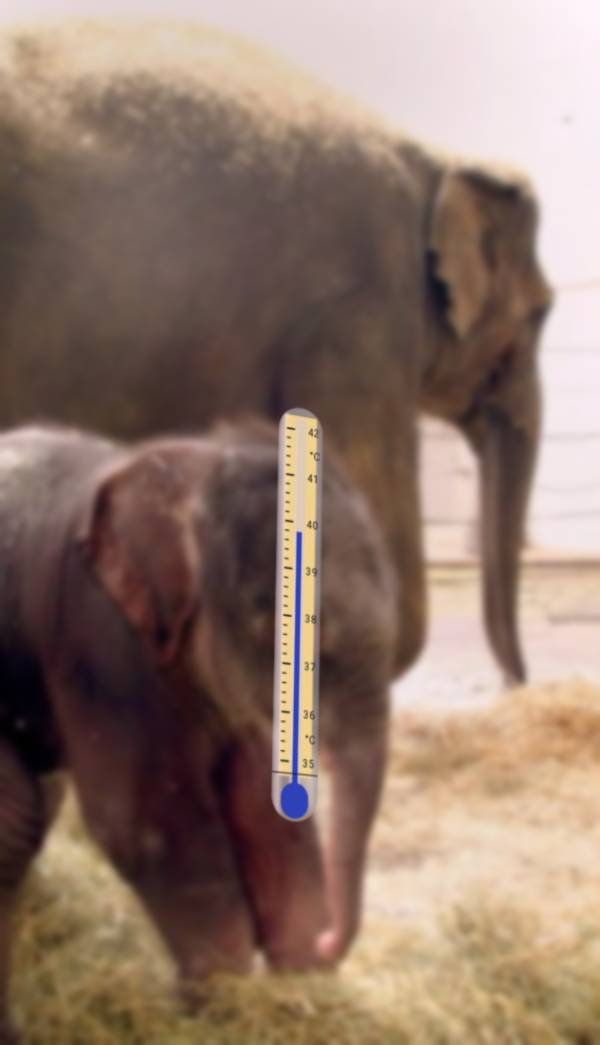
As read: °C 39.8
